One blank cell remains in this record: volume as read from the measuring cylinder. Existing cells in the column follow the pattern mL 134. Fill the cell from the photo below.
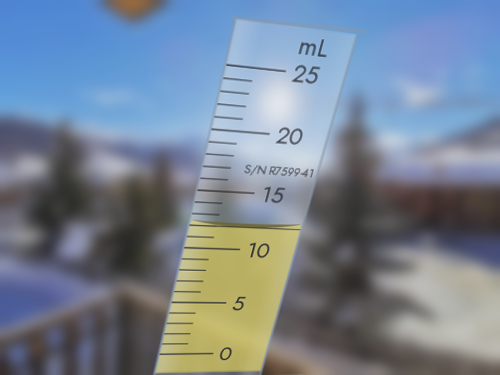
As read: mL 12
